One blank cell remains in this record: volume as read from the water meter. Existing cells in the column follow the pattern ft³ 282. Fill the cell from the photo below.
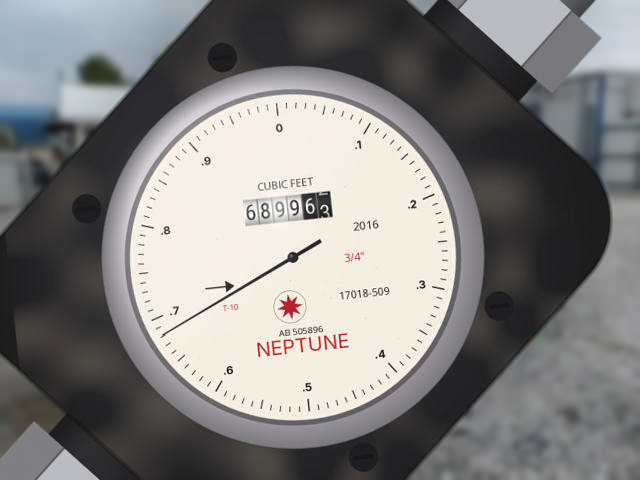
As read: ft³ 689962.68
